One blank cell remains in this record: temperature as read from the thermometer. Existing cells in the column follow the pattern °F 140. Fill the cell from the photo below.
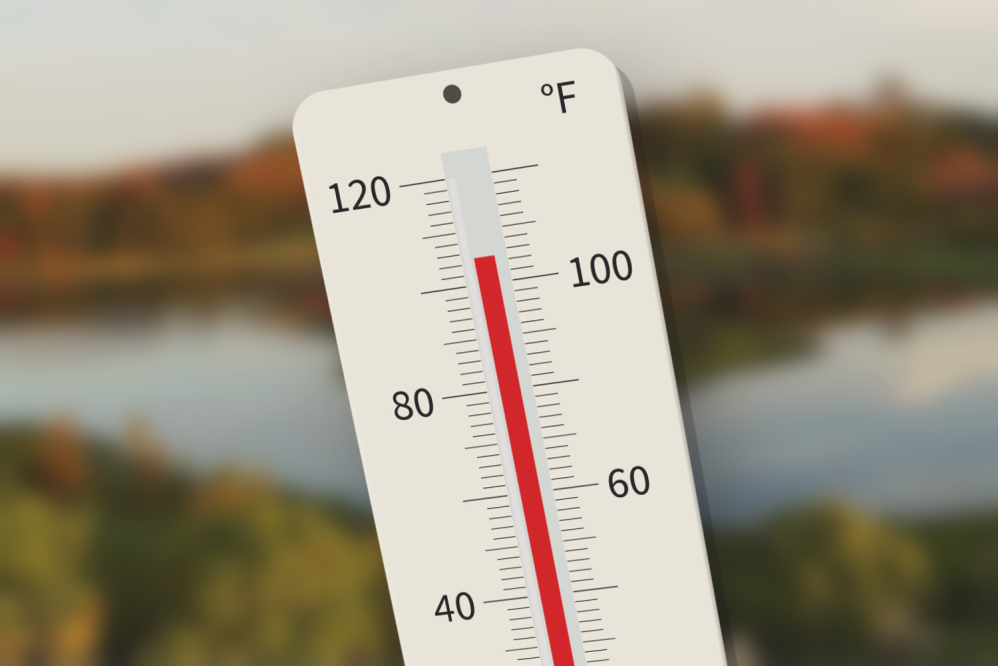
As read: °F 105
